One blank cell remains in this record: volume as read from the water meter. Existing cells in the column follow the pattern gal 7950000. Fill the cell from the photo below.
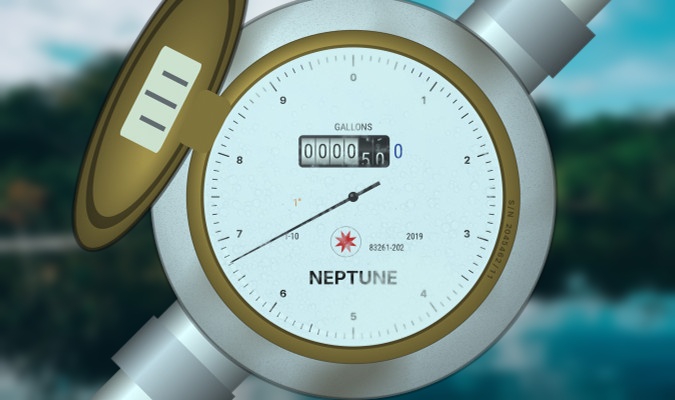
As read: gal 496.7
